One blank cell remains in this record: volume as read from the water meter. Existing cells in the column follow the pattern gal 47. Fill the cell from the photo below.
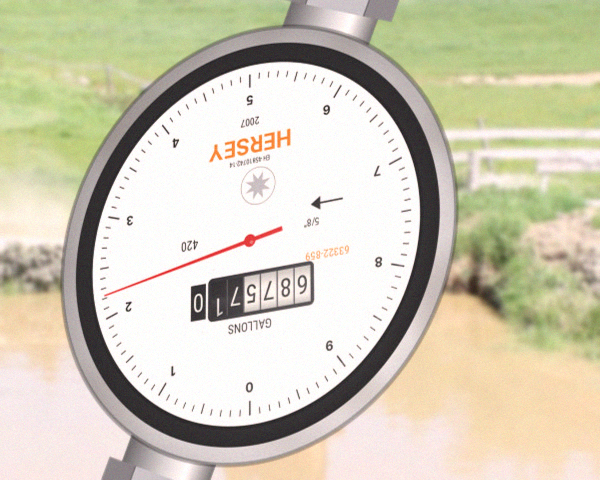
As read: gal 6875712.2
